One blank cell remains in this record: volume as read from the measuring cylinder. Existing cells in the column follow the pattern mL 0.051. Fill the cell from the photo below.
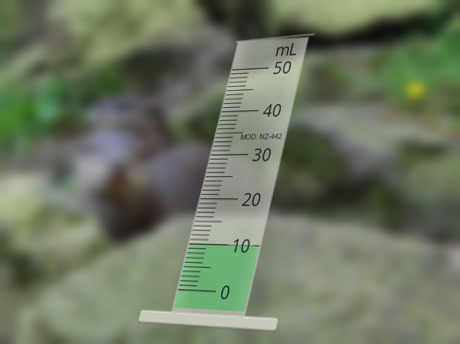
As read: mL 10
